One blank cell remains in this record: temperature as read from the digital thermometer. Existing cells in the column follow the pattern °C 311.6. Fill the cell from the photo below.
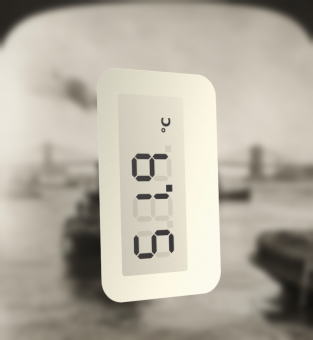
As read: °C 51.9
